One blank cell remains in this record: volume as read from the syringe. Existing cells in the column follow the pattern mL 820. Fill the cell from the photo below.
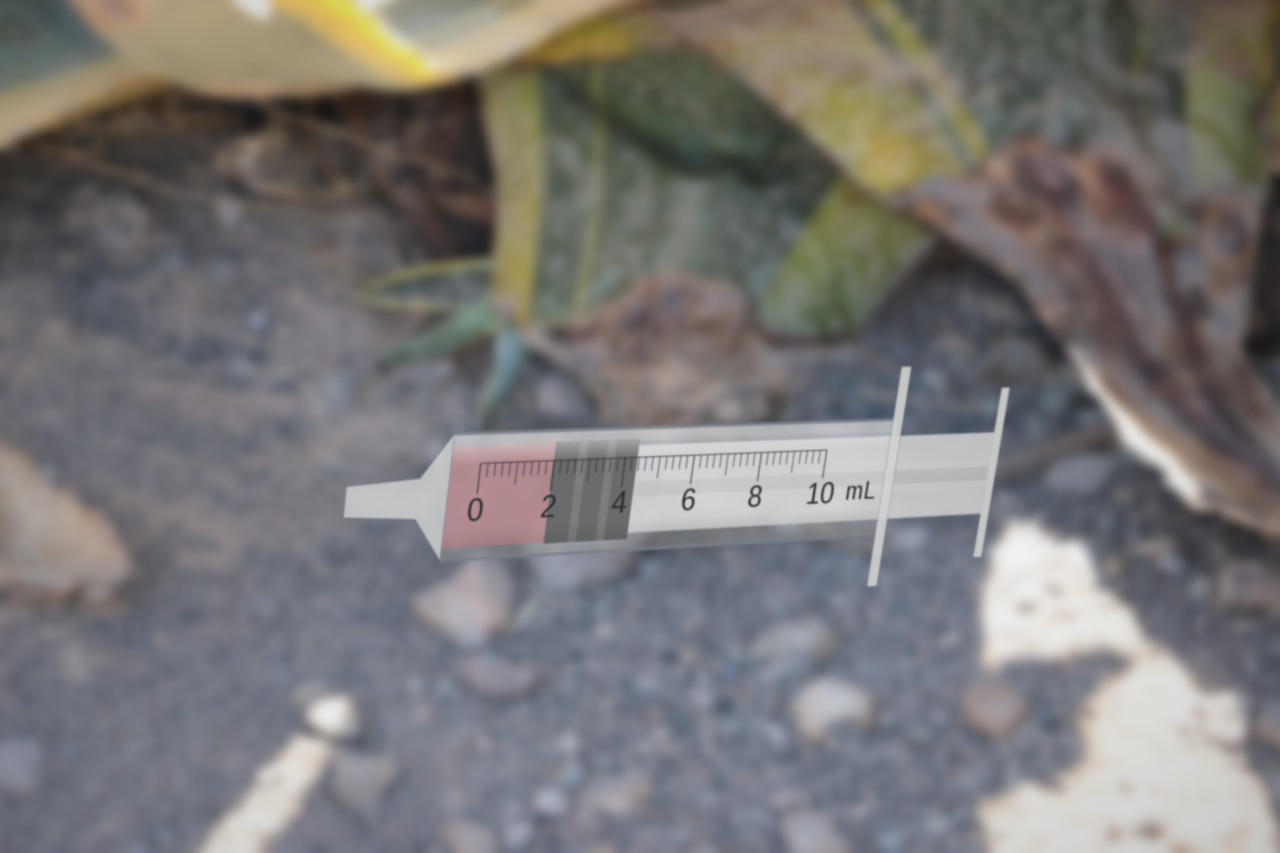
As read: mL 2
